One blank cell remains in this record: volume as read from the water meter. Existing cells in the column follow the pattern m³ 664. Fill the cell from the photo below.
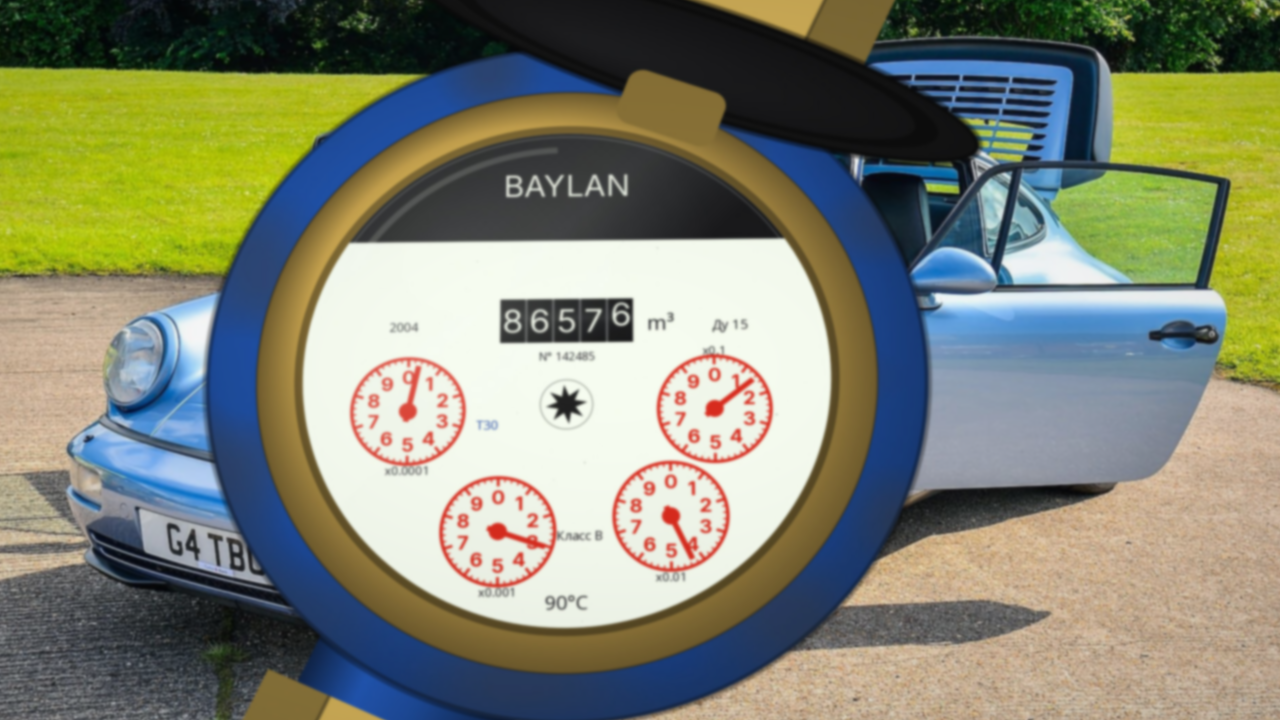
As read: m³ 86576.1430
